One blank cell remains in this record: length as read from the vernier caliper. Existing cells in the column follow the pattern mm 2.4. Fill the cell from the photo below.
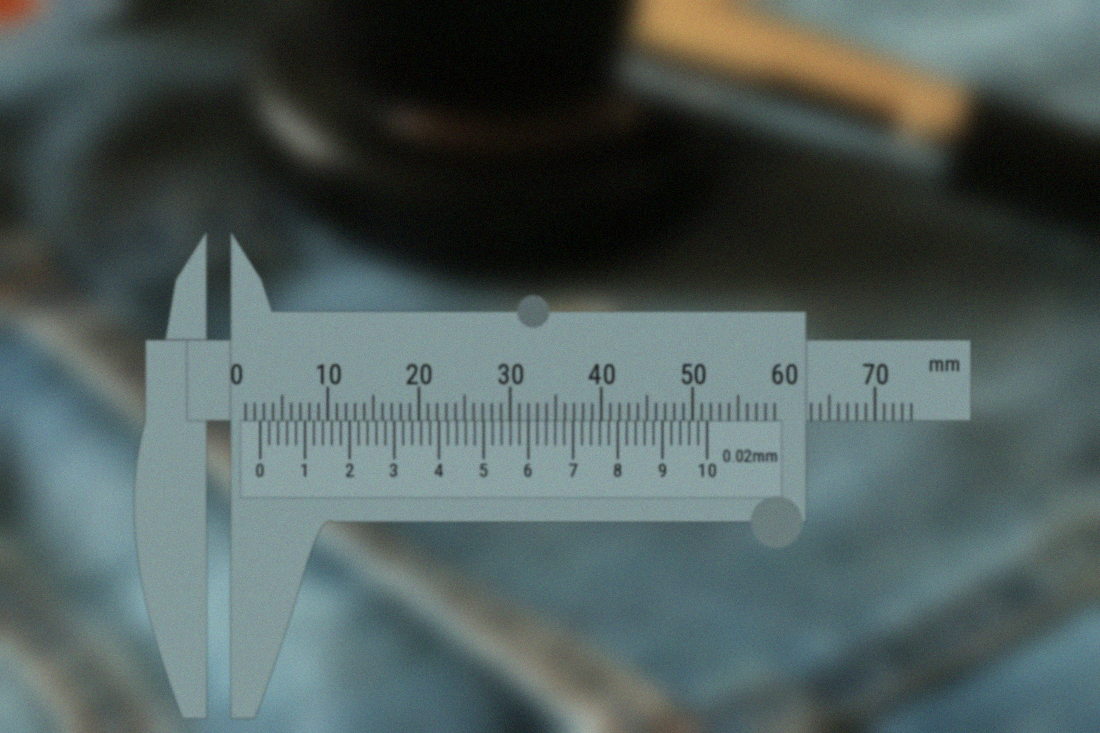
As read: mm 2.6
